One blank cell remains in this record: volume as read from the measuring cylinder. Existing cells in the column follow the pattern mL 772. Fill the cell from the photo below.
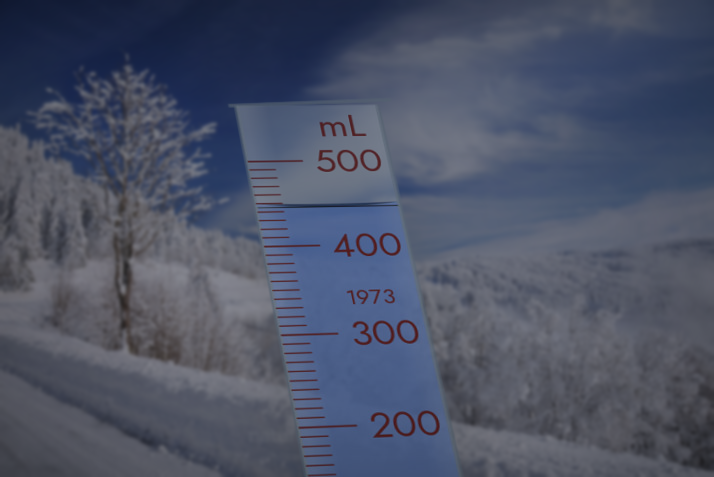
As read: mL 445
